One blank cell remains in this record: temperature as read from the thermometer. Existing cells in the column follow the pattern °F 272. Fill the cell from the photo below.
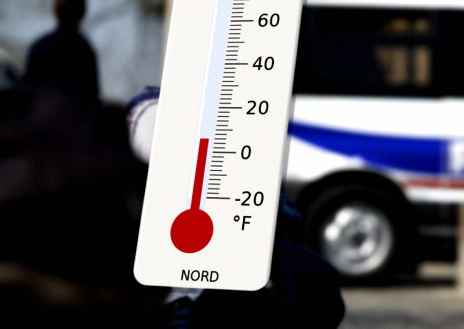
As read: °F 6
